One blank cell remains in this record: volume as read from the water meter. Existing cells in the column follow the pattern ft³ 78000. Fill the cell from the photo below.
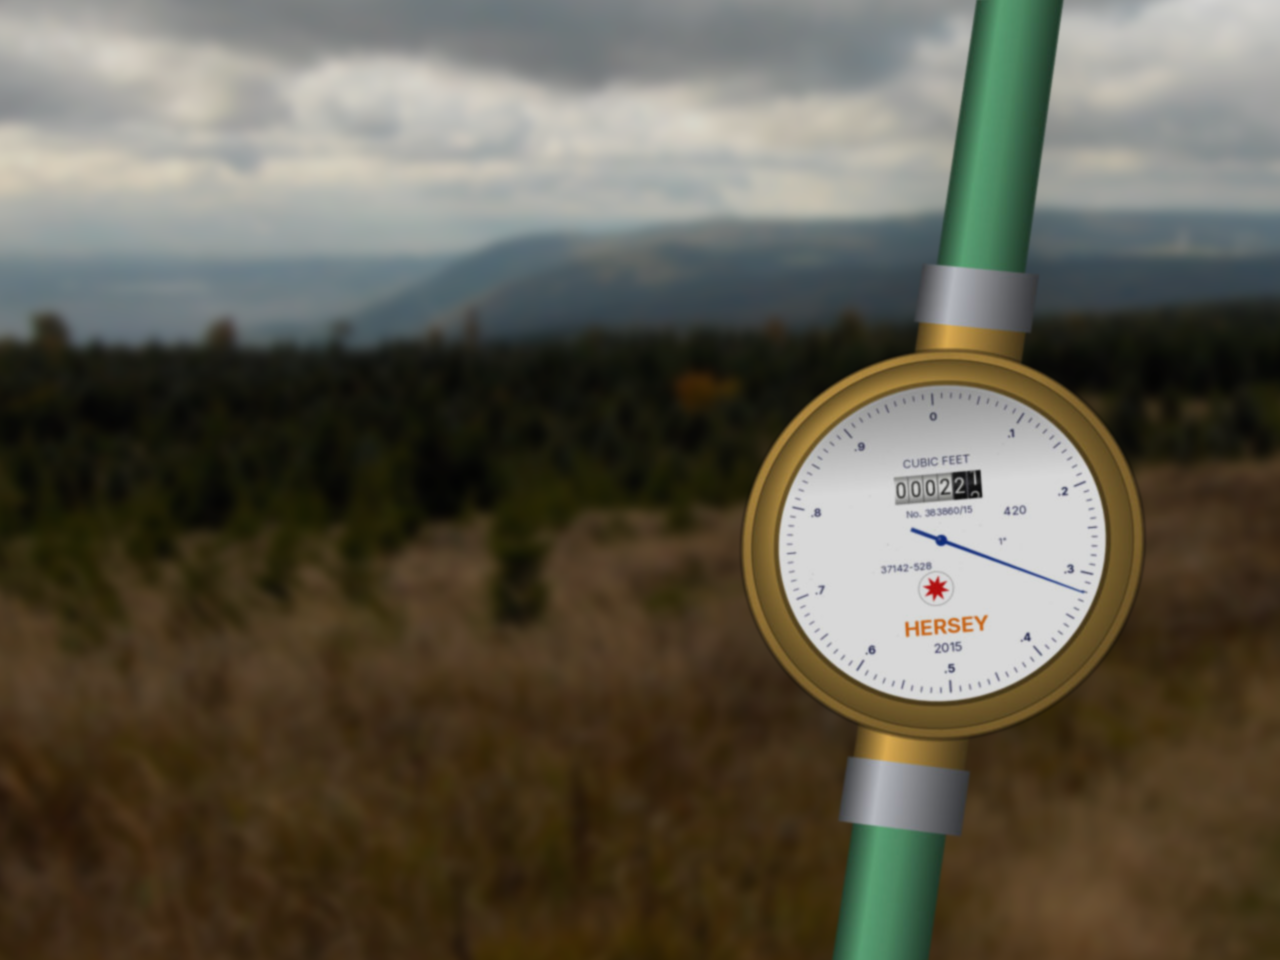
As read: ft³ 221.32
